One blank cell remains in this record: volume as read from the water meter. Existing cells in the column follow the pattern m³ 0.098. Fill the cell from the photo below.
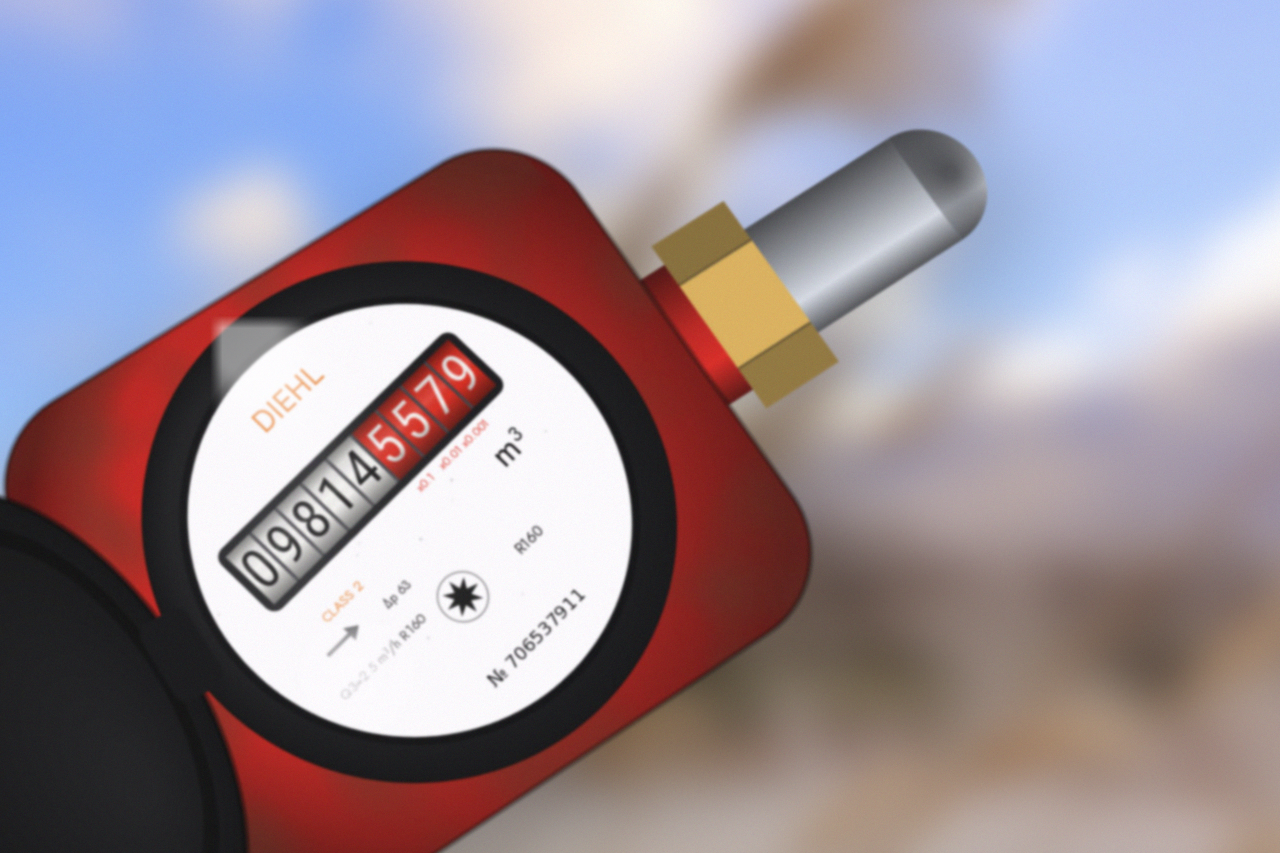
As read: m³ 9814.5579
